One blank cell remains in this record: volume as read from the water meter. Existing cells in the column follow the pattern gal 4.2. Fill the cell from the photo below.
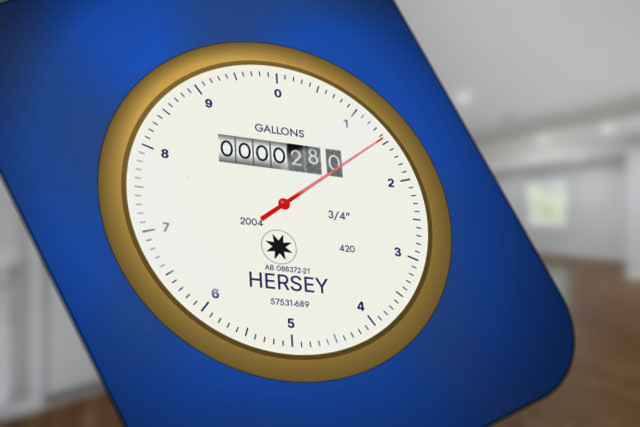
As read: gal 281.4
